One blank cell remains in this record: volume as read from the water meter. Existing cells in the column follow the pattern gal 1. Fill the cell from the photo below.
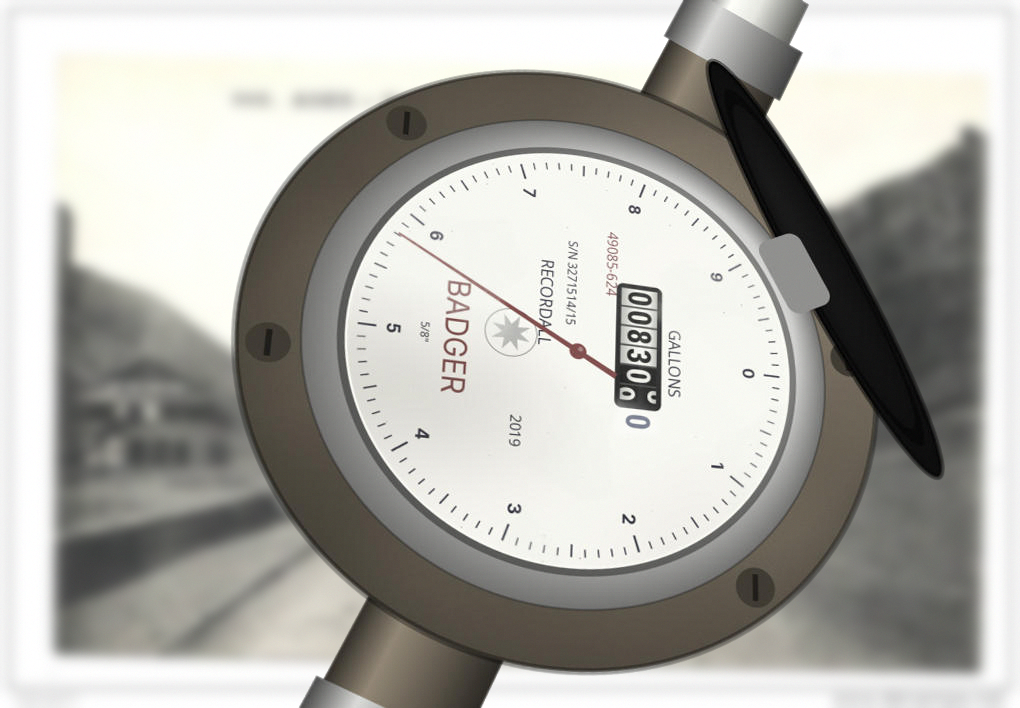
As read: gal 83085.8
